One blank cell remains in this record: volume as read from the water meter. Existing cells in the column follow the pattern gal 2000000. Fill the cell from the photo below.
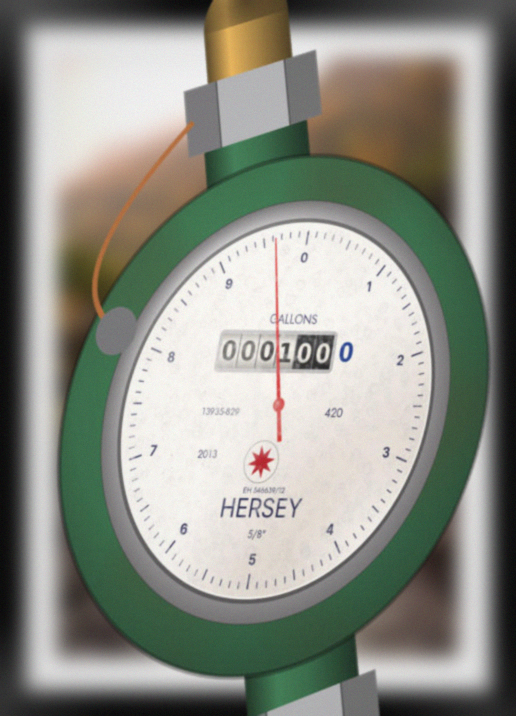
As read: gal 999.6
